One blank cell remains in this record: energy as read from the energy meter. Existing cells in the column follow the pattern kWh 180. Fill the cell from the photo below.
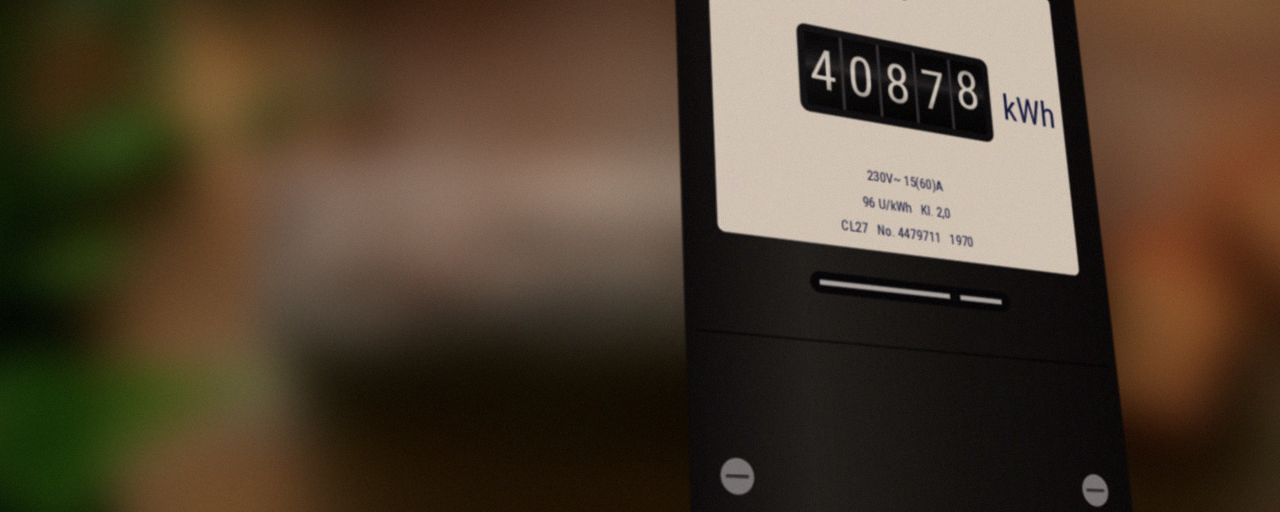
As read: kWh 40878
